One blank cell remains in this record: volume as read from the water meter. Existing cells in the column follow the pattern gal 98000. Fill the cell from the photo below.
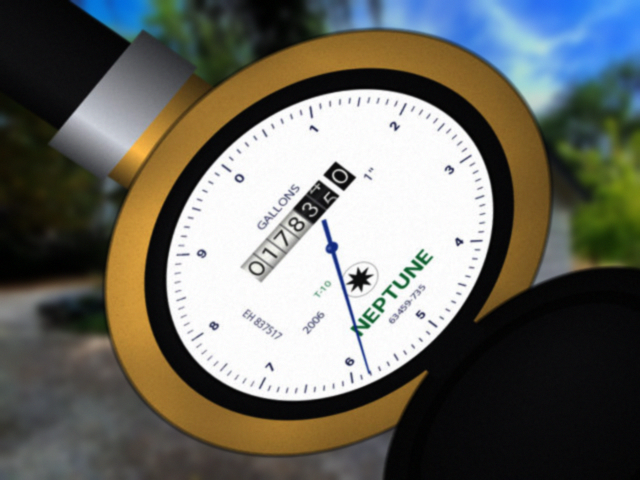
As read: gal 178345.8
